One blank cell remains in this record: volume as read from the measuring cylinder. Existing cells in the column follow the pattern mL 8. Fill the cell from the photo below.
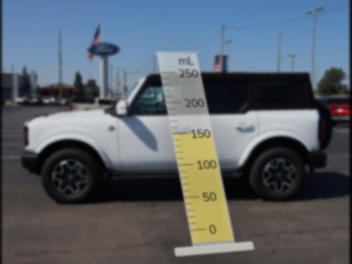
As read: mL 150
